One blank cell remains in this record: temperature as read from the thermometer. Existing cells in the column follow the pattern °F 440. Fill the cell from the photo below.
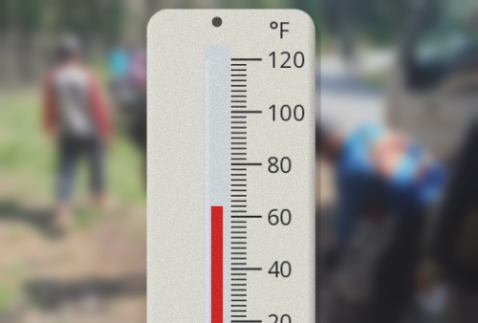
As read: °F 64
